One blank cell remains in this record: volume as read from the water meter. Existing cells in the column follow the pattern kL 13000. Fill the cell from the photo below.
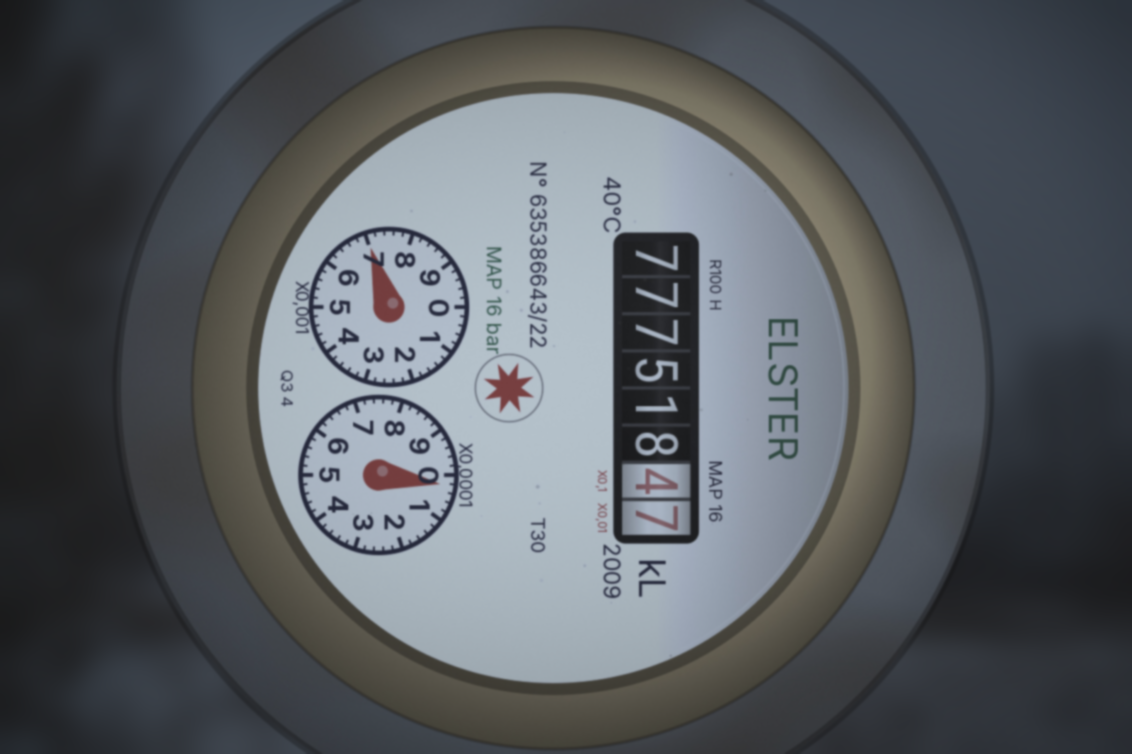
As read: kL 777518.4770
